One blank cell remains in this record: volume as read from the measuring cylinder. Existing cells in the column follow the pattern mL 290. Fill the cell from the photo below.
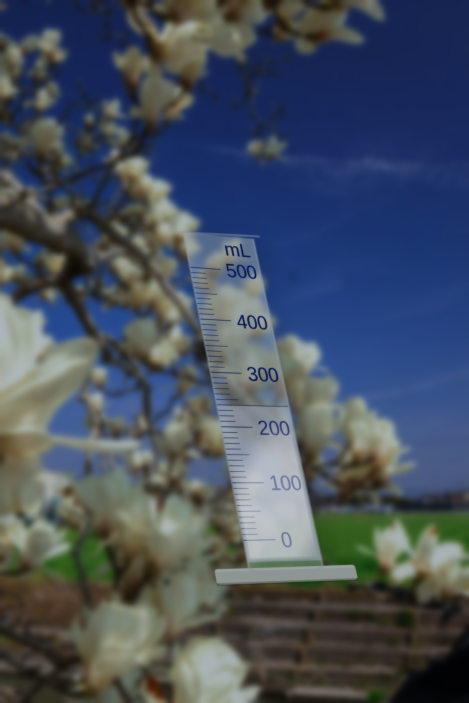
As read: mL 240
